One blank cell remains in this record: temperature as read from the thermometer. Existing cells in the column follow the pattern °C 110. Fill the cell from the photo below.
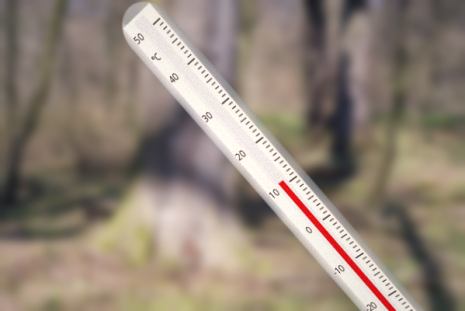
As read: °C 11
